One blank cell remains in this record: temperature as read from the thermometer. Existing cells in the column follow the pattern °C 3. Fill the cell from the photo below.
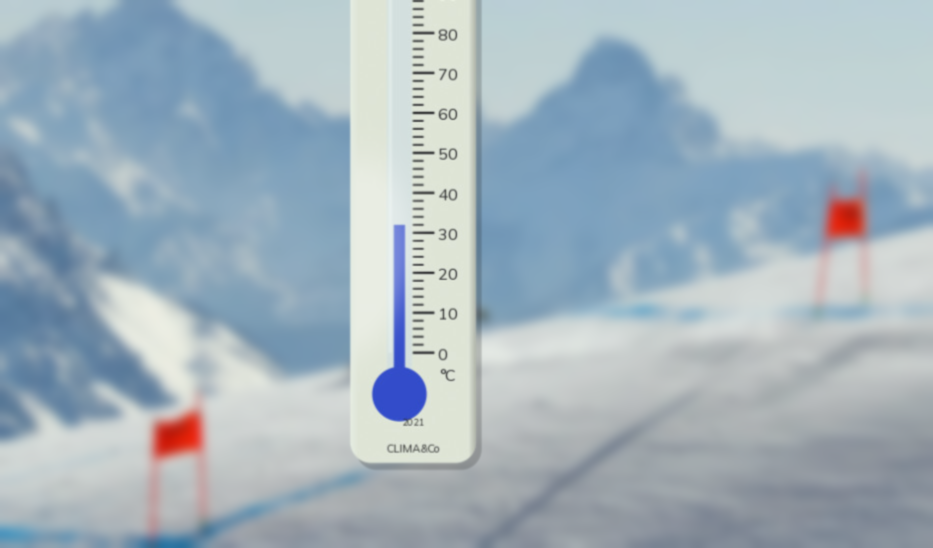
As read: °C 32
